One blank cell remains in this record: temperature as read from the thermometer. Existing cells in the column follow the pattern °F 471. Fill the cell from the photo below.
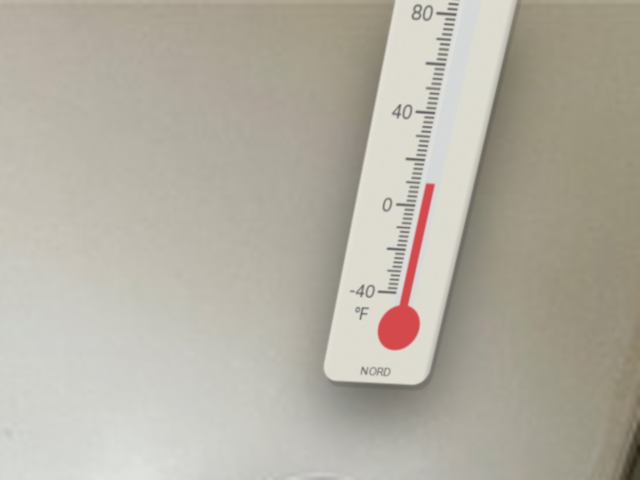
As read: °F 10
